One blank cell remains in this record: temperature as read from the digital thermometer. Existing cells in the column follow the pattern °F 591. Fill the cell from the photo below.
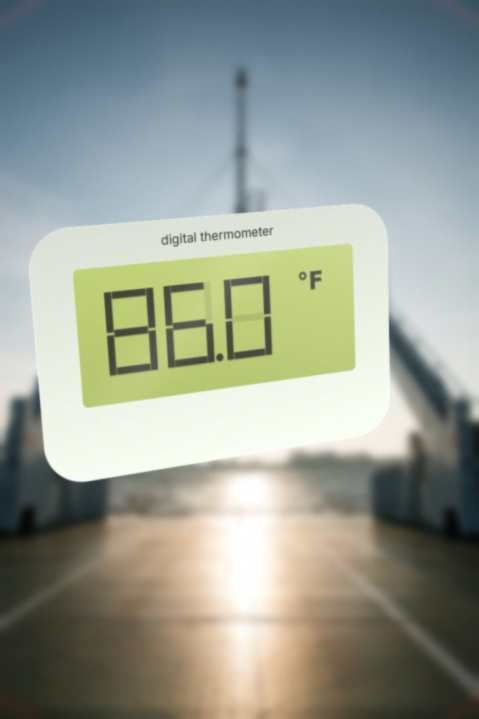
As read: °F 86.0
